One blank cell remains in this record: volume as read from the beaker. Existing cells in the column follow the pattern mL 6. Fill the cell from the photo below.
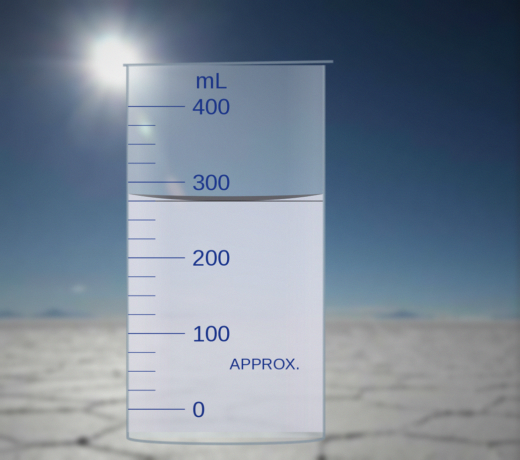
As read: mL 275
